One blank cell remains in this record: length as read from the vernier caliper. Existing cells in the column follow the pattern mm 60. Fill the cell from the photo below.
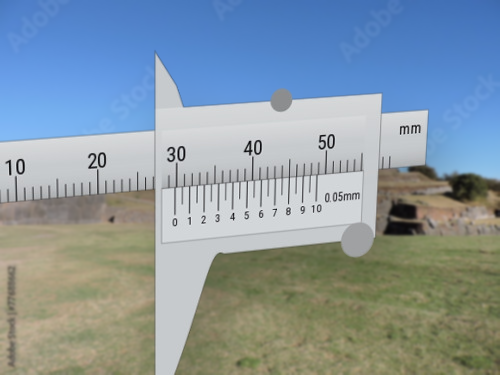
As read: mm 29.8
